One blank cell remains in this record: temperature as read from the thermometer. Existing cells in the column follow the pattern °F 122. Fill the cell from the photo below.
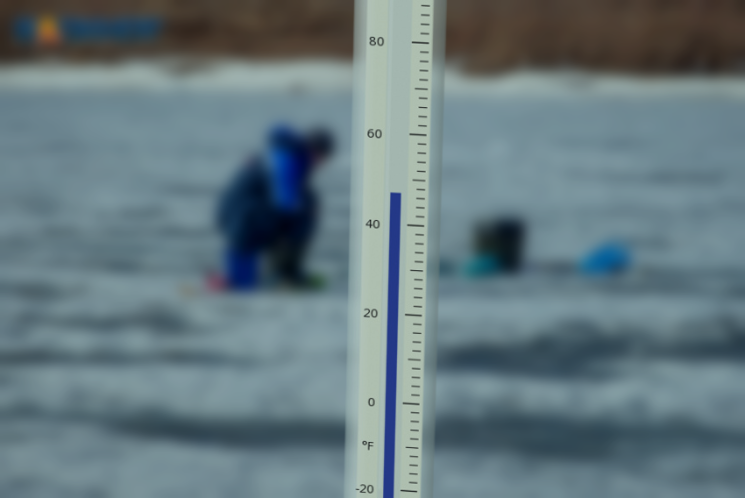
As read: °F 47
